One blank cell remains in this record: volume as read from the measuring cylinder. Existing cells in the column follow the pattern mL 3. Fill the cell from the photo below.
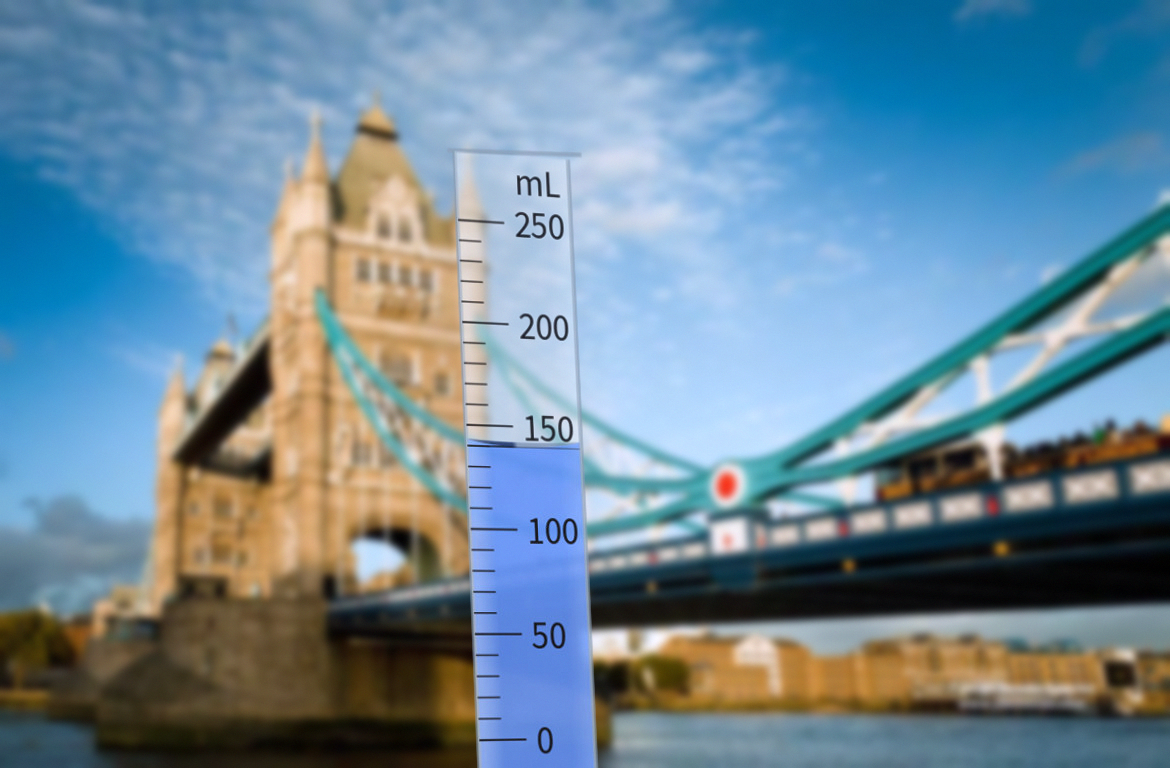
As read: mL 140
